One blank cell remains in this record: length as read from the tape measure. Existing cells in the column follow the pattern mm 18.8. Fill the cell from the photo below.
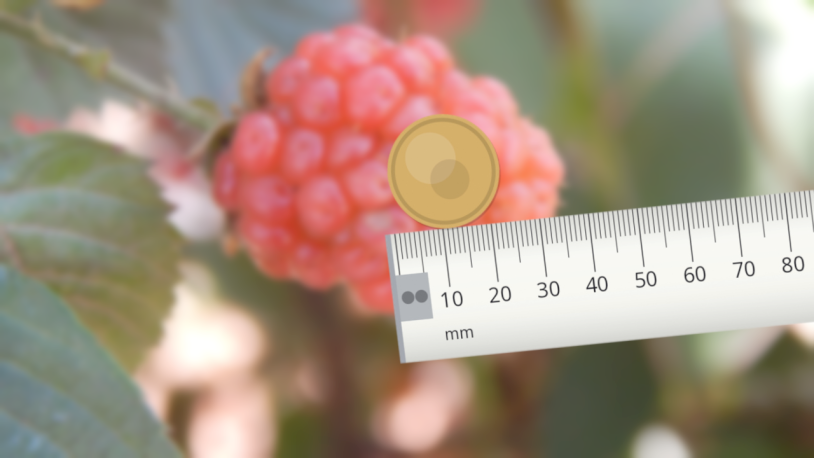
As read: mm 23
